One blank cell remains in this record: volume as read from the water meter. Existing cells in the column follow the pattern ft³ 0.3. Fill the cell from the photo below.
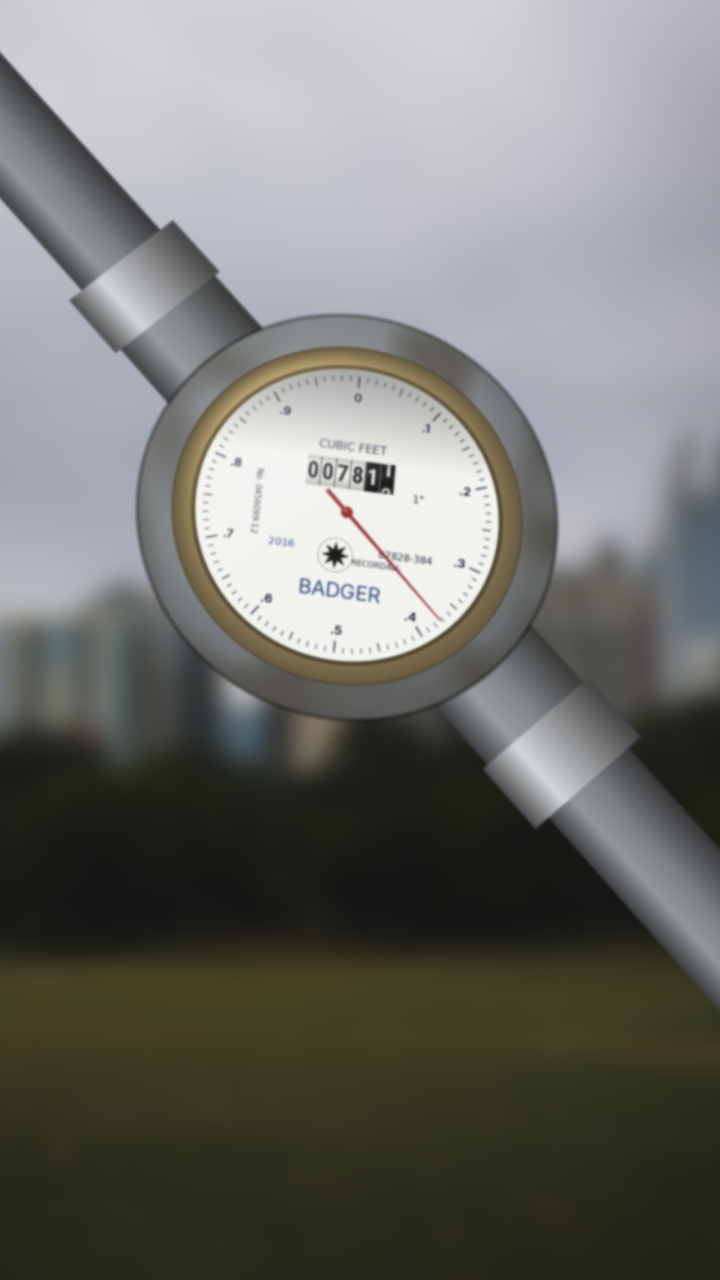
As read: ft³ 7811.37
